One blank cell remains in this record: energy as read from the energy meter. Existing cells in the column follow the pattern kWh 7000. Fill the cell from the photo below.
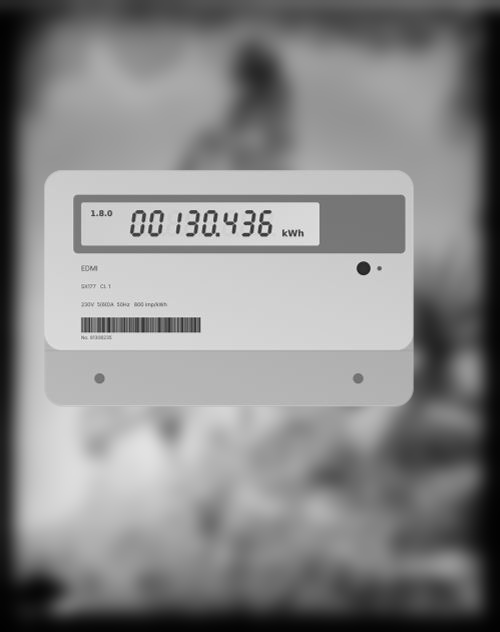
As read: kWh 130.436
